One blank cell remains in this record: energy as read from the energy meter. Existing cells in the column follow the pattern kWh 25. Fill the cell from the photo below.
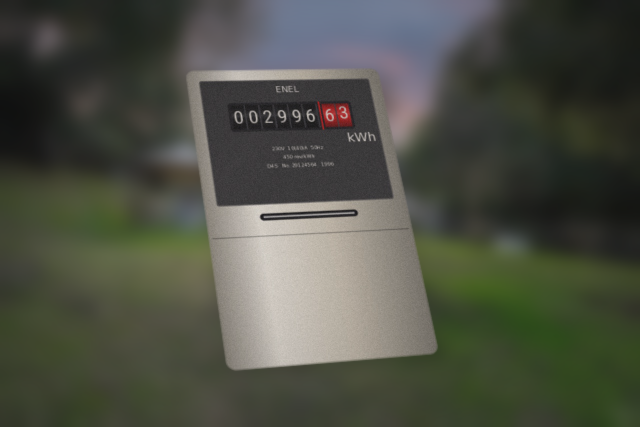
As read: kWh 2996.63
